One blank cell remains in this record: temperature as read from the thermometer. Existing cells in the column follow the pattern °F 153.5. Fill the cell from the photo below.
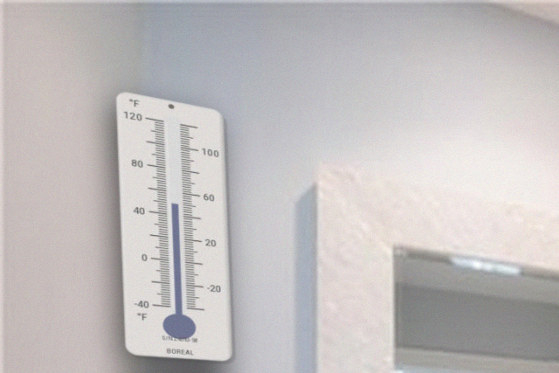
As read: °F 50
